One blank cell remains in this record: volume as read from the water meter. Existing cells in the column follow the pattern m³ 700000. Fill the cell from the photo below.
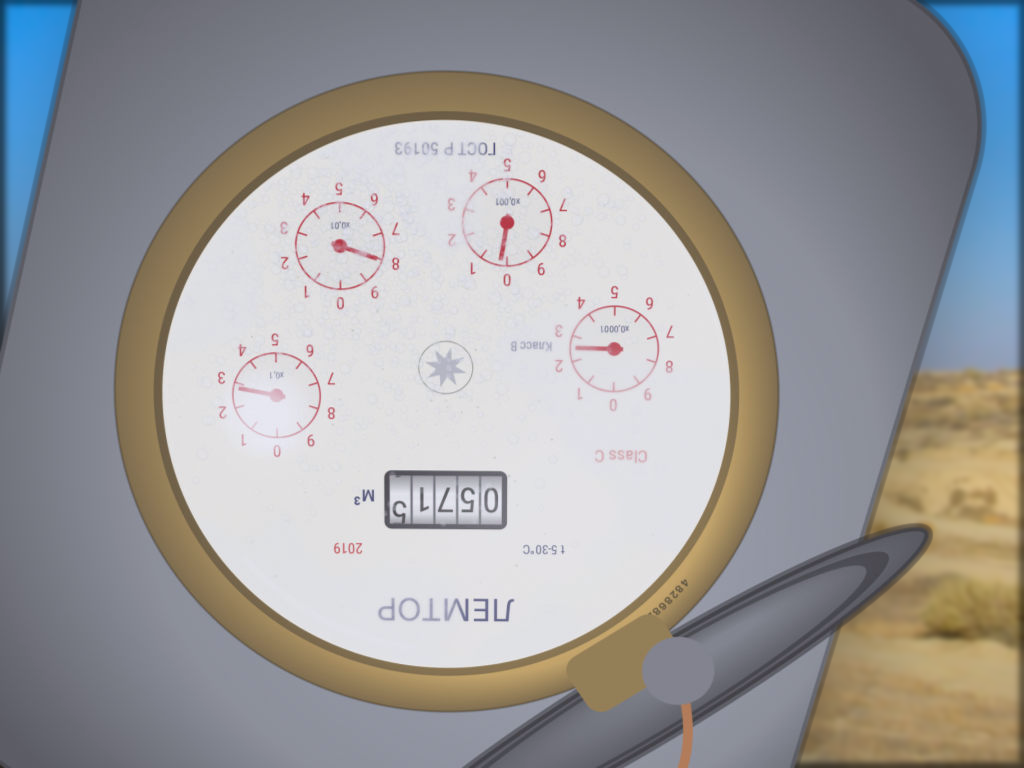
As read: m³ 5715.2802
